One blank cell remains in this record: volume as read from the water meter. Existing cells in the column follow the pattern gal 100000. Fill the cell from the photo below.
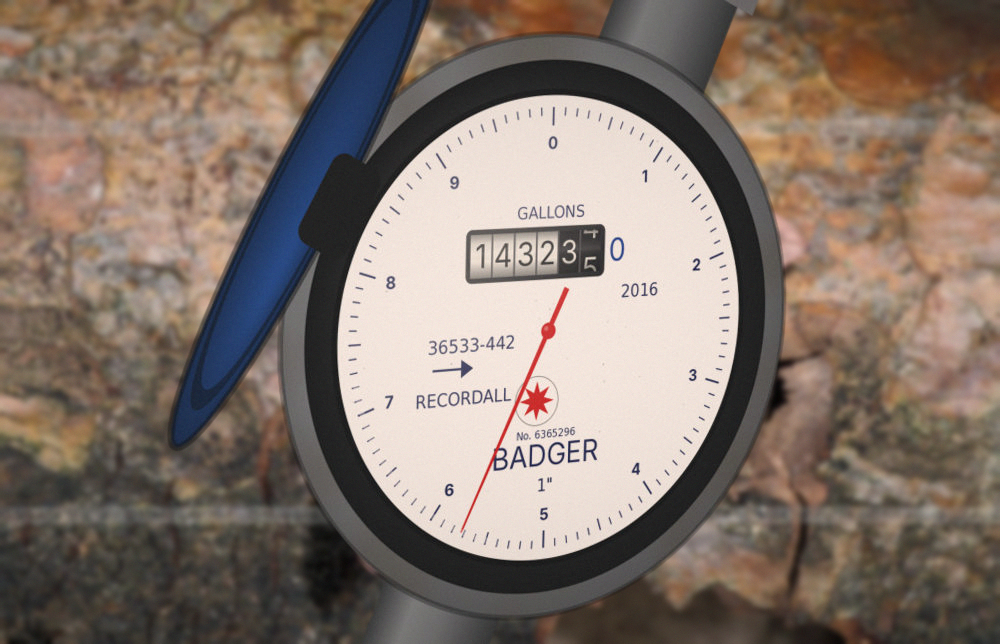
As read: gal 1432345.7
